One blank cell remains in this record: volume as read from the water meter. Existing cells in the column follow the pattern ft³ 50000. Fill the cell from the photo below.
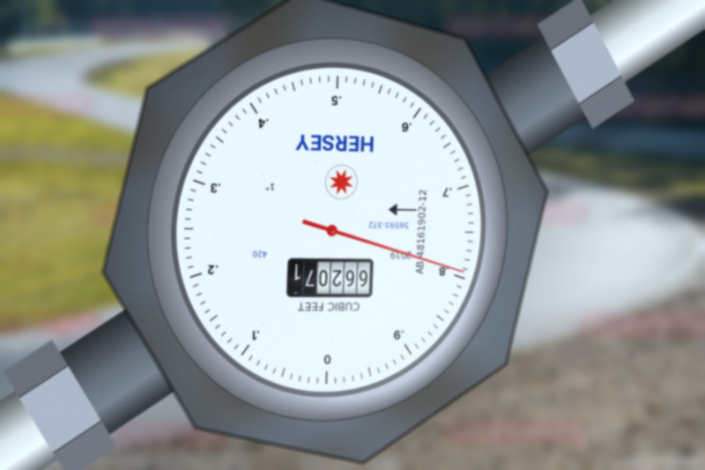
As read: ft³ 662070.79
